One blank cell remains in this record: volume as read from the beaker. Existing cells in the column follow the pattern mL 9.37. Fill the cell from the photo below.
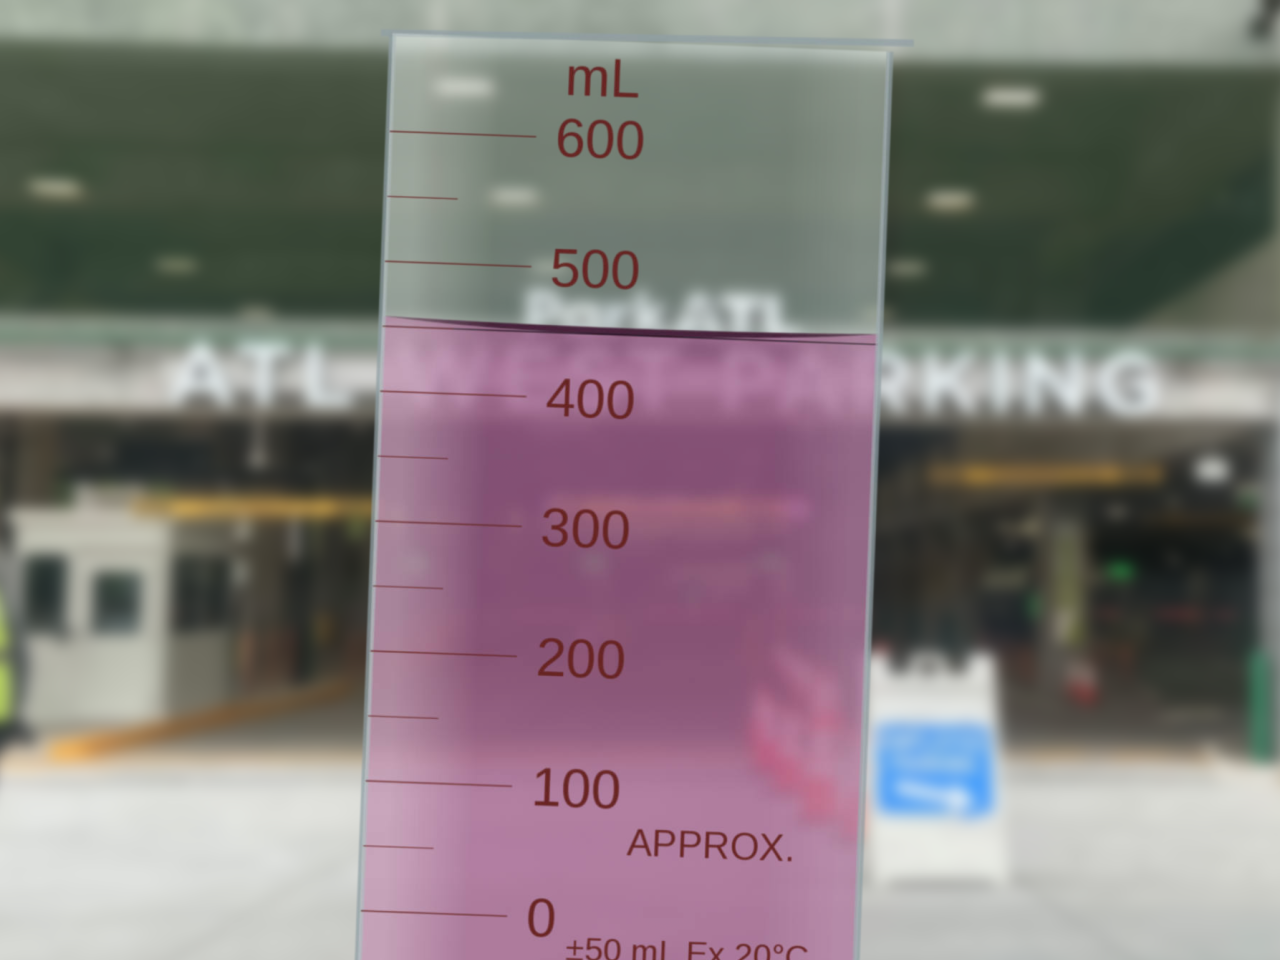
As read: mL 450
